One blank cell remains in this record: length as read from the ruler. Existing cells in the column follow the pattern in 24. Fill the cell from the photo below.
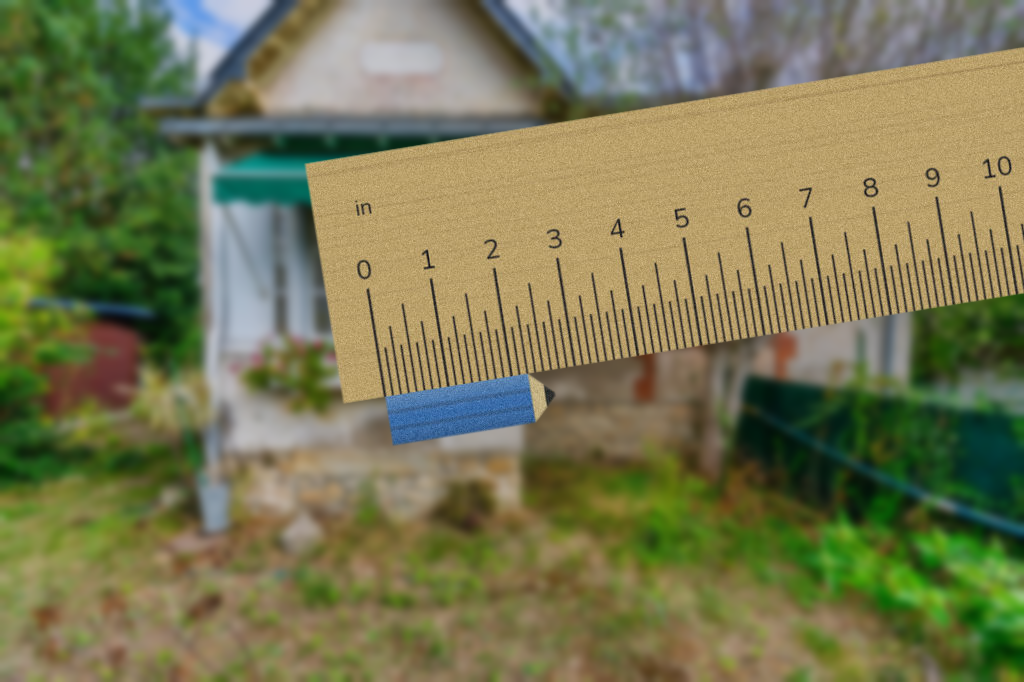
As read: in 2.625
